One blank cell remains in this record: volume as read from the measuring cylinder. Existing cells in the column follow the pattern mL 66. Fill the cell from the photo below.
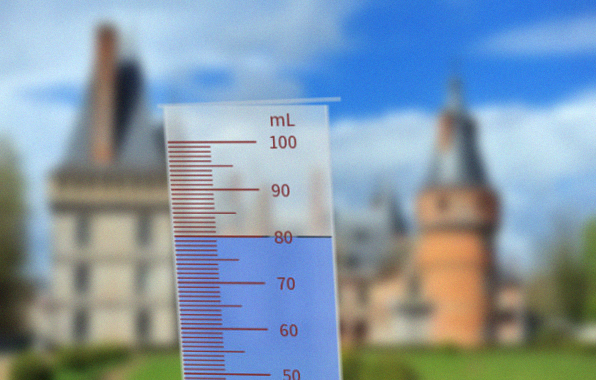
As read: mL 80
